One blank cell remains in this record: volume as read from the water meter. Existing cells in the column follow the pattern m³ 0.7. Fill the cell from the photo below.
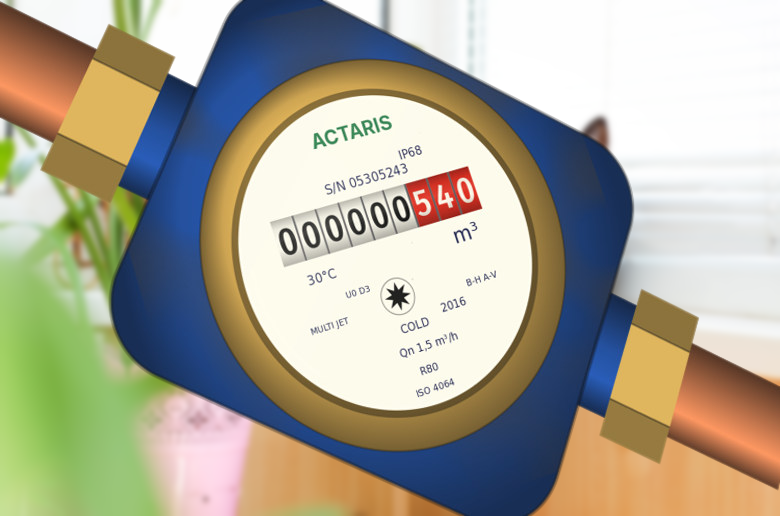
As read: m³ 0.540
